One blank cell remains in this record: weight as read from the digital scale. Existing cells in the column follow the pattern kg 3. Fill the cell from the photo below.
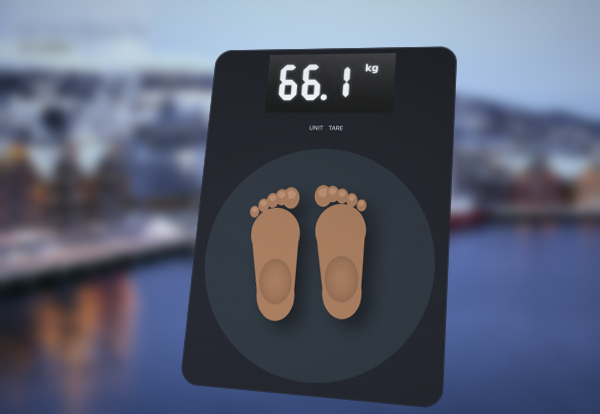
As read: kg 66.1
